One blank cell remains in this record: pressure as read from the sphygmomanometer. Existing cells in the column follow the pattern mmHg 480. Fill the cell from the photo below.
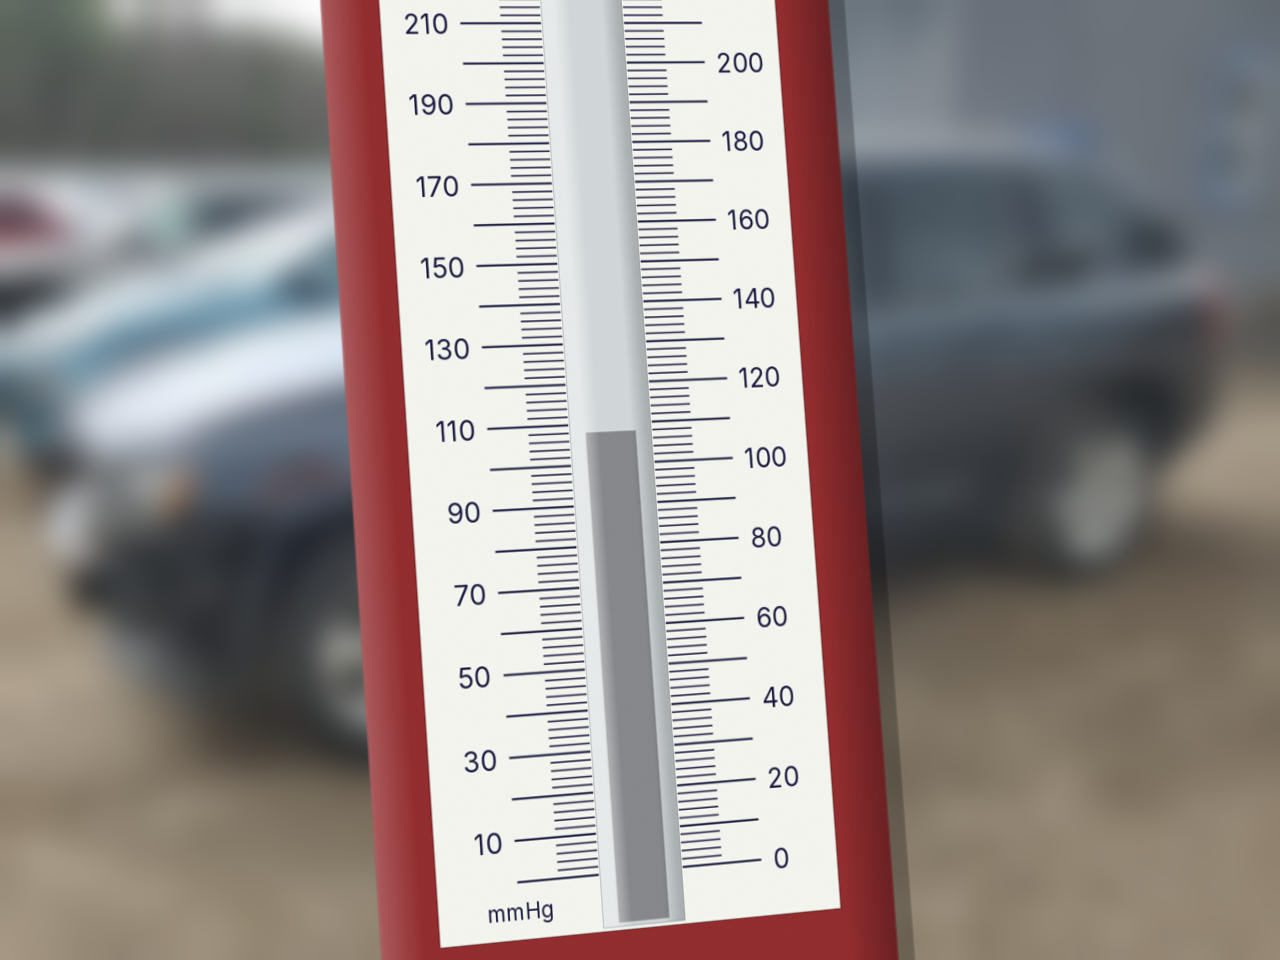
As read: mmHg 108
